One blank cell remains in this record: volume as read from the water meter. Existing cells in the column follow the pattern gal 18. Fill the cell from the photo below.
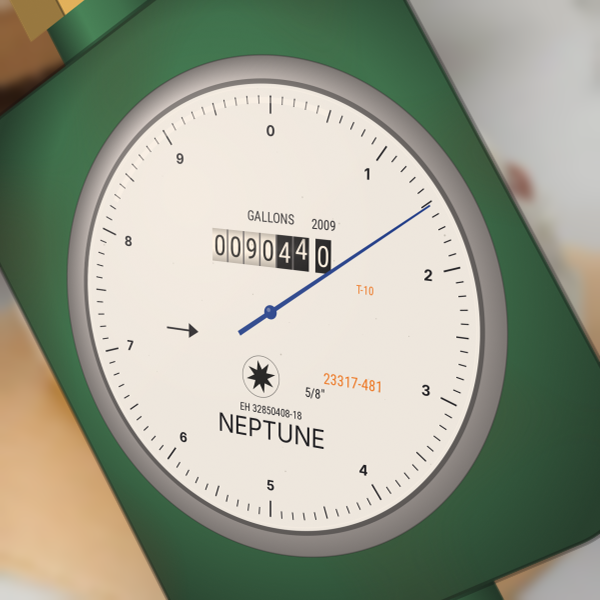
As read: gal 90441.5
